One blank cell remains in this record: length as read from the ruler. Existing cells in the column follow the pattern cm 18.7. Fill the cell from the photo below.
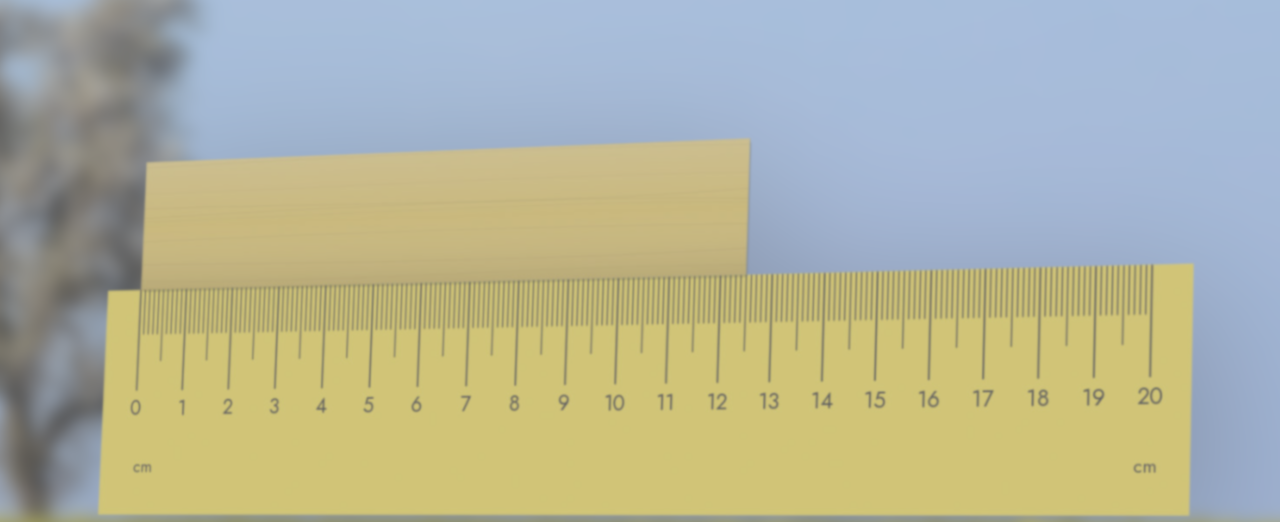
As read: cm 12.5
